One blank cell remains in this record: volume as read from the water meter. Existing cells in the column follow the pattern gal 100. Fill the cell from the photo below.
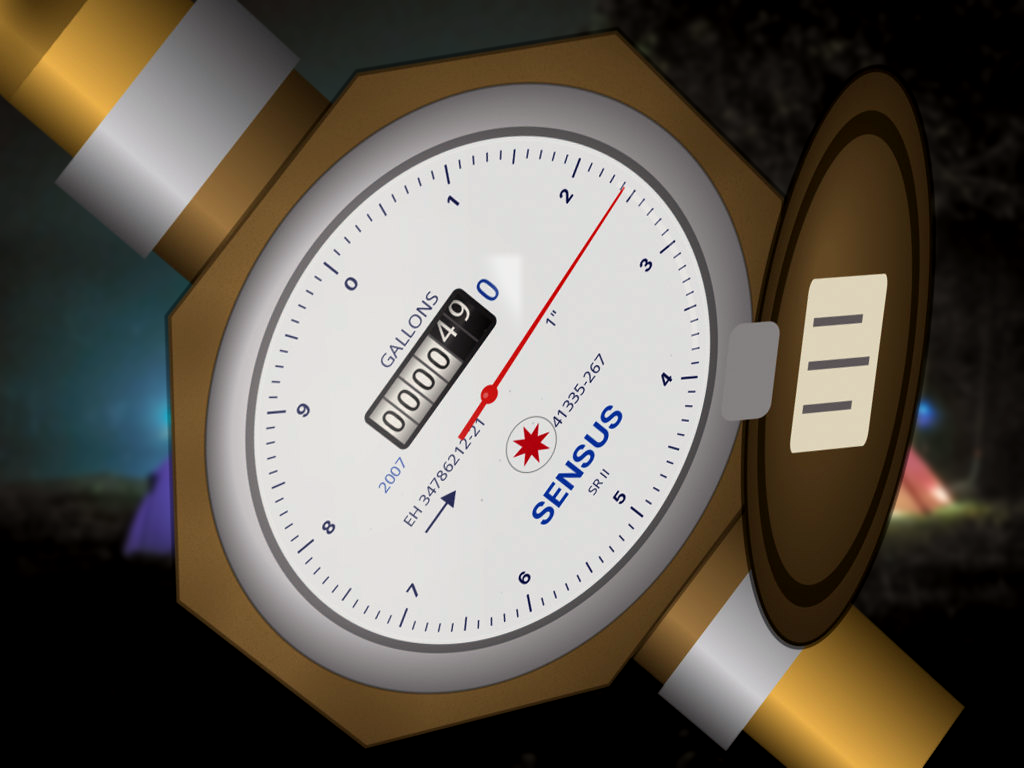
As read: gal 492.4
